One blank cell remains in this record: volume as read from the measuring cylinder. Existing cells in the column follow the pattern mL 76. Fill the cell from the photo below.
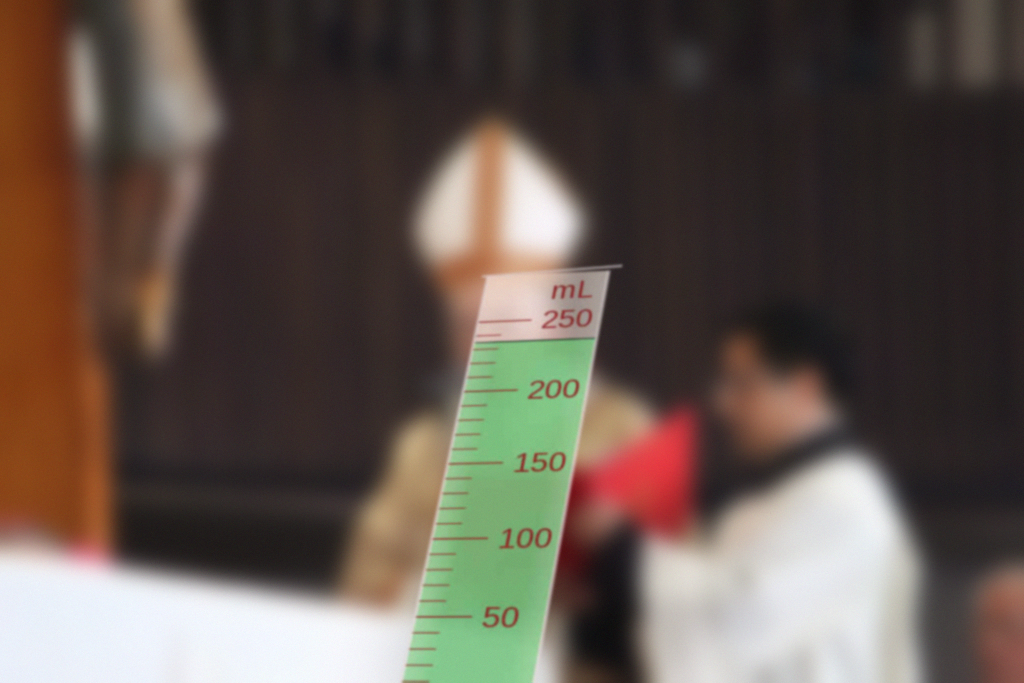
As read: mL 235
